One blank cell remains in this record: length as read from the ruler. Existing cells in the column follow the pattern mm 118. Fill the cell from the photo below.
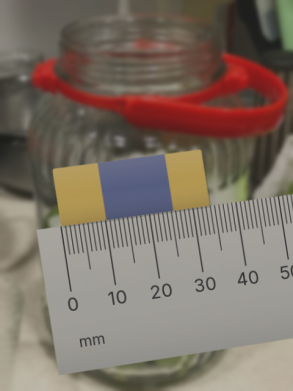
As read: mm 34
